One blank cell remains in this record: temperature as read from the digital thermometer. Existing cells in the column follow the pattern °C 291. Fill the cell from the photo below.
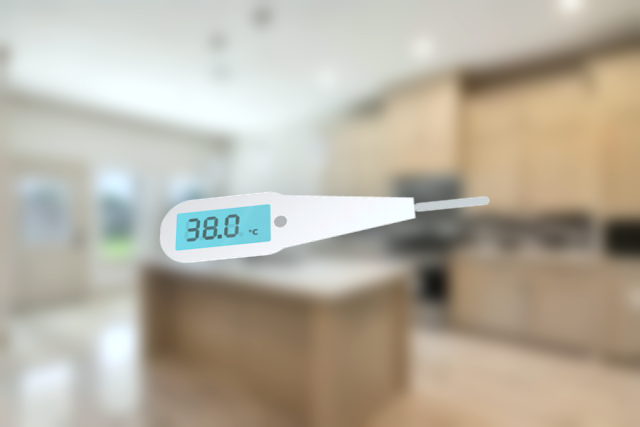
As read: °C 38.0
